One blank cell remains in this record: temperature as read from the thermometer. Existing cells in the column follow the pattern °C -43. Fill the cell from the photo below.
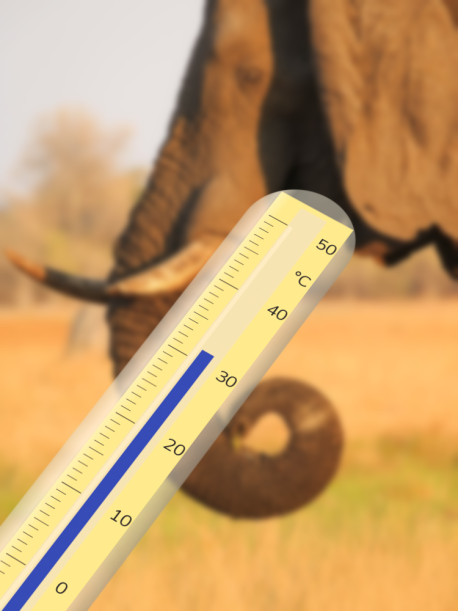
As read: °C 31.5
